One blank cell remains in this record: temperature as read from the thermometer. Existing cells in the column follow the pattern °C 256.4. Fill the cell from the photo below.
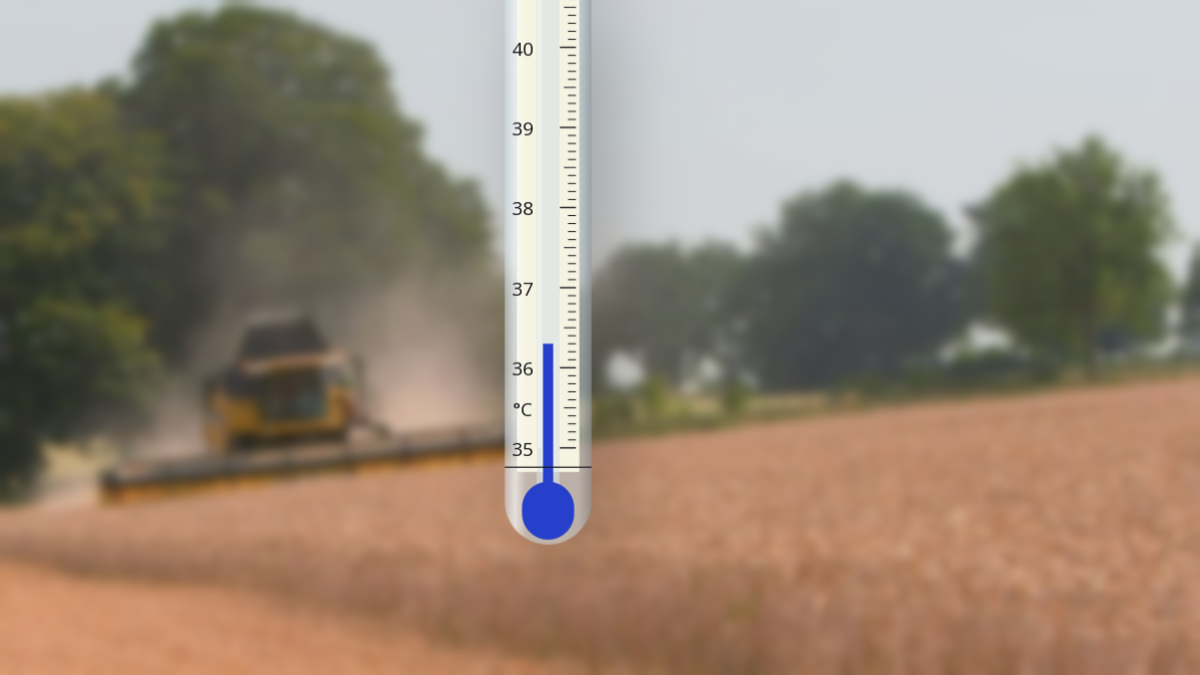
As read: °C 36.3
